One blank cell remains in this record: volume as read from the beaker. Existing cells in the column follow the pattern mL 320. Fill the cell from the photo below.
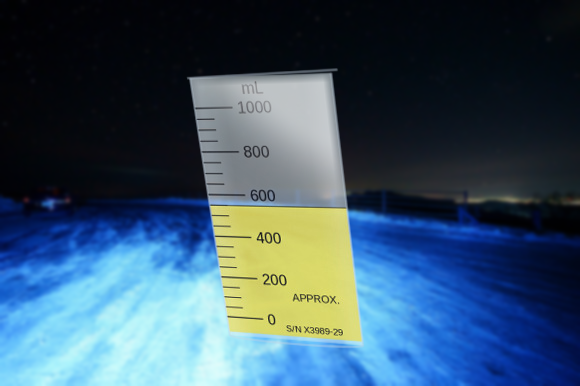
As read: mL 550
